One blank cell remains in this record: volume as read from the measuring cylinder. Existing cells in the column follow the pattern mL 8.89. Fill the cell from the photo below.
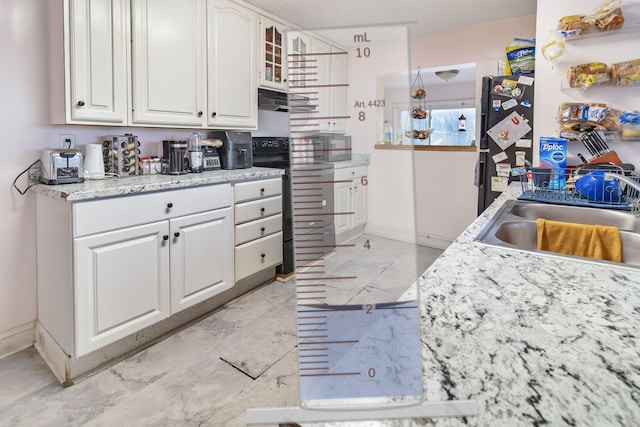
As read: mL 2
